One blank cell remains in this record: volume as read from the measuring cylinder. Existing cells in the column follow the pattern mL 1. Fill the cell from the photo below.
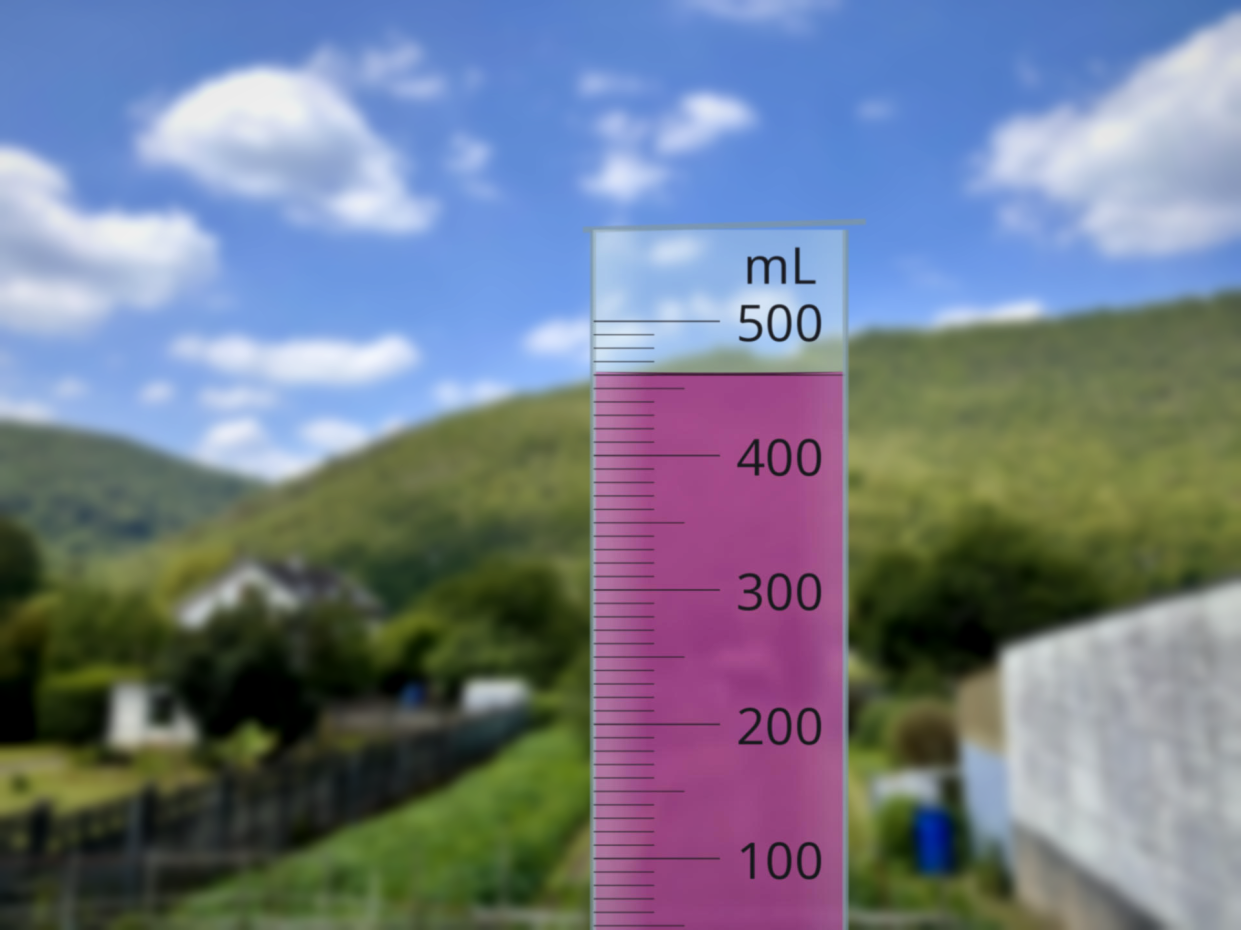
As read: mL 460
